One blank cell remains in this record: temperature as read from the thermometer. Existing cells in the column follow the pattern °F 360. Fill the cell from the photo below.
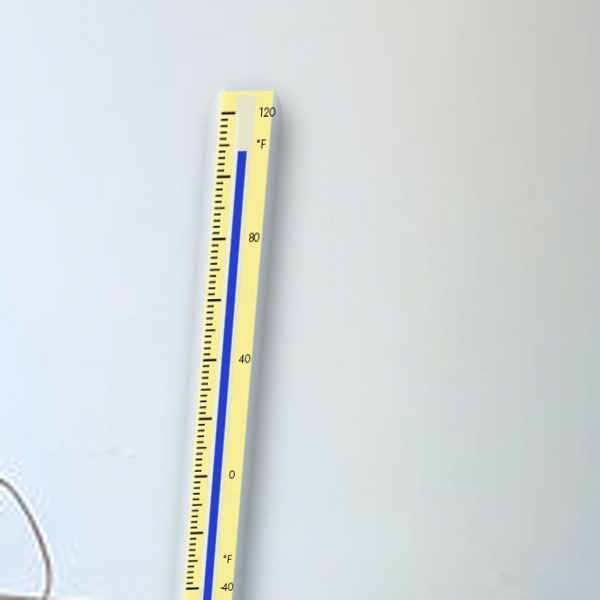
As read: °F 108
